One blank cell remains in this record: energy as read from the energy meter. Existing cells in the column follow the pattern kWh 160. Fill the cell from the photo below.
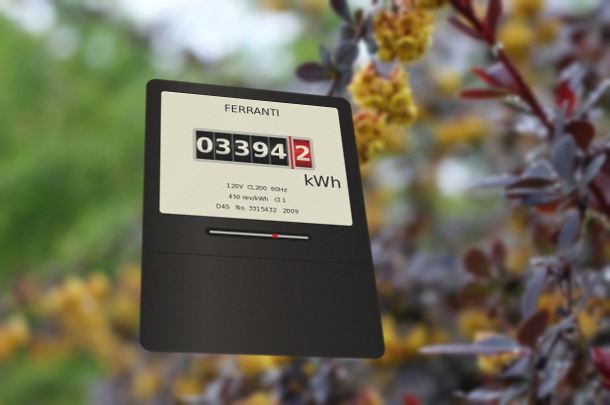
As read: kWh 3394.2
